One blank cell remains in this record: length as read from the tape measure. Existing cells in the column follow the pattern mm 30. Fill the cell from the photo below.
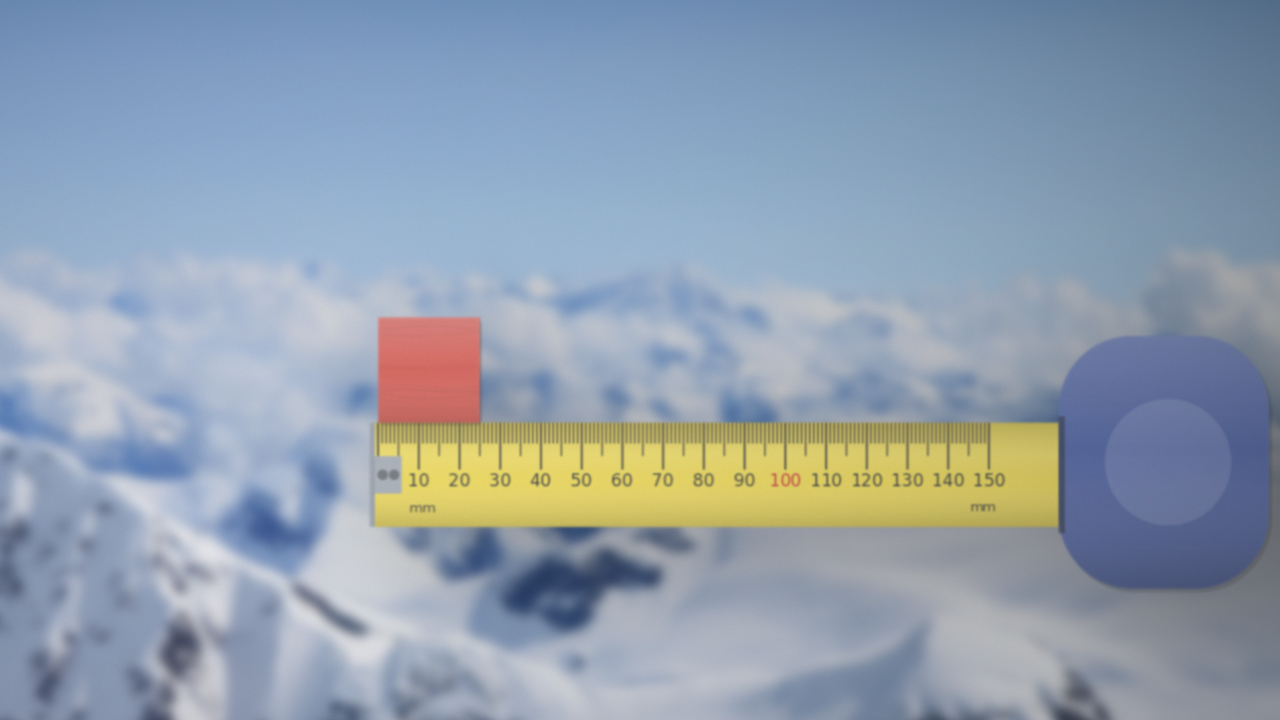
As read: mm 25
